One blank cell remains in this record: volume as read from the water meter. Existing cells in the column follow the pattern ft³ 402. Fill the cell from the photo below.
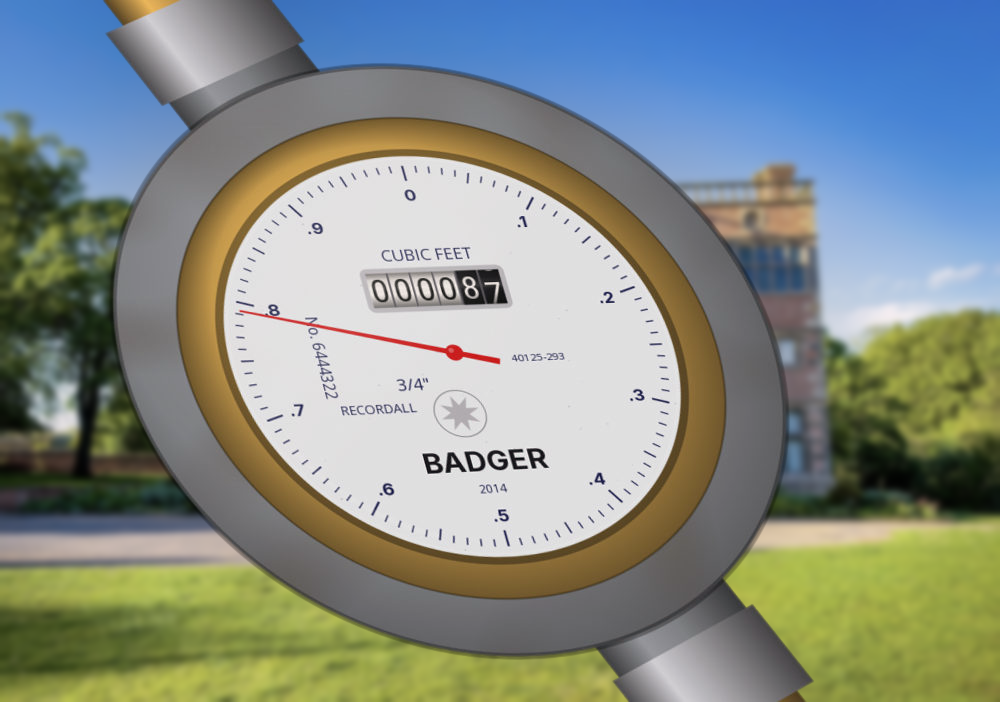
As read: ft³ 86.79
